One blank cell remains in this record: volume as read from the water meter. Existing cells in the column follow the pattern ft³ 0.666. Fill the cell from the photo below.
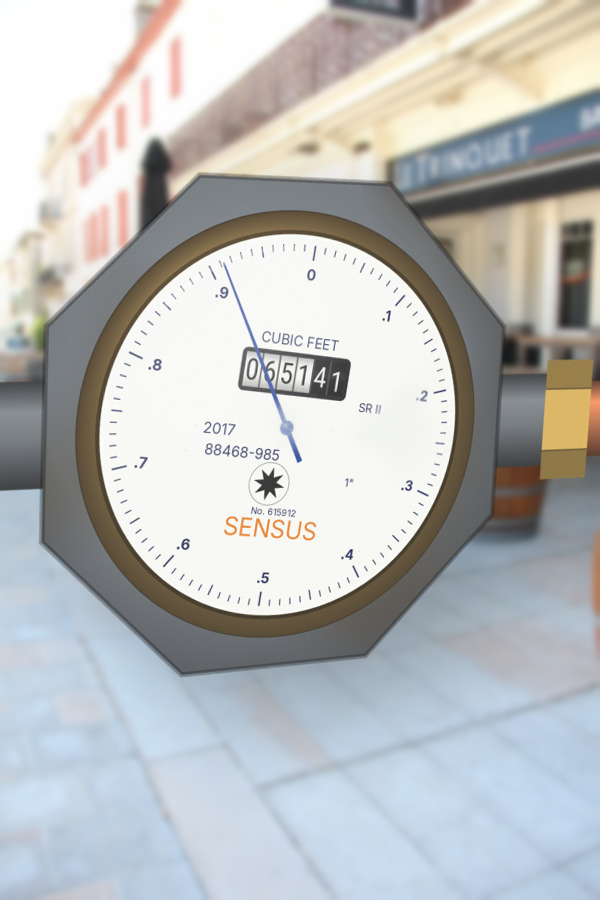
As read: ft³ 65140.91
